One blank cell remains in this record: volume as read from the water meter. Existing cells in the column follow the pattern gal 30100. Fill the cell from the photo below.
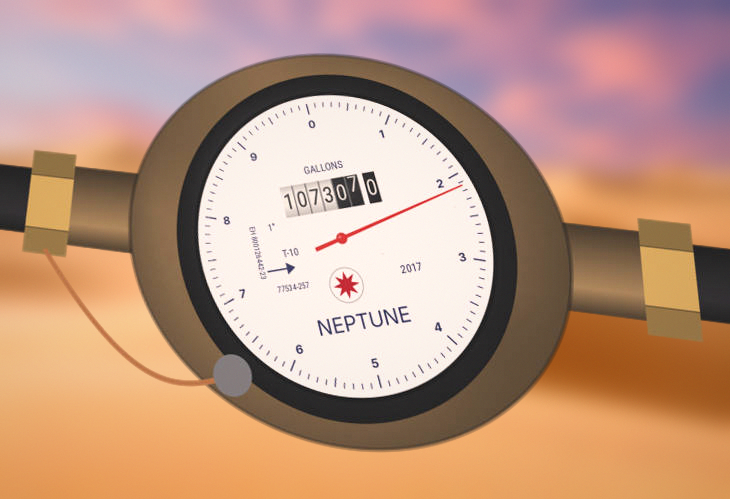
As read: gal 1073072.1
